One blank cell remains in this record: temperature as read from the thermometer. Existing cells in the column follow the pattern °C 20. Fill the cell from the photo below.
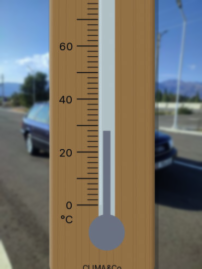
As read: °C 28
